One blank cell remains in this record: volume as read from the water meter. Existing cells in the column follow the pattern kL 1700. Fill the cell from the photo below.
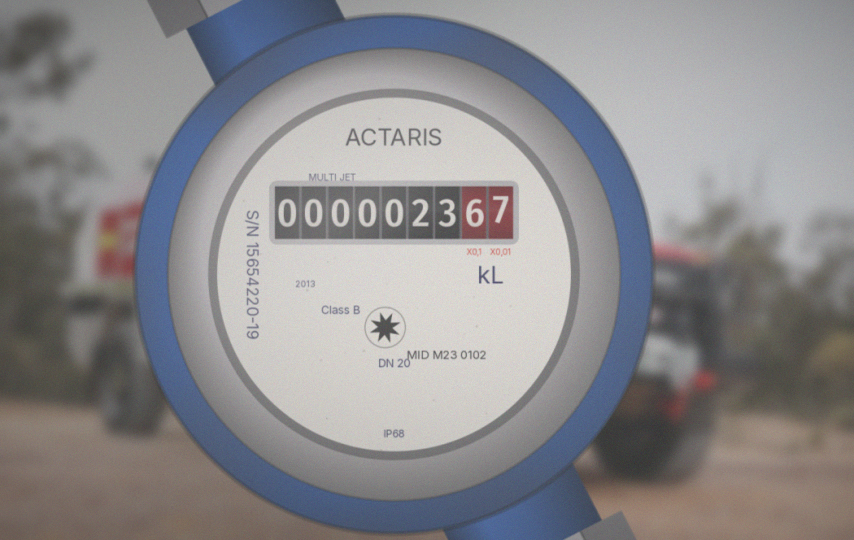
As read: kL 23.67
